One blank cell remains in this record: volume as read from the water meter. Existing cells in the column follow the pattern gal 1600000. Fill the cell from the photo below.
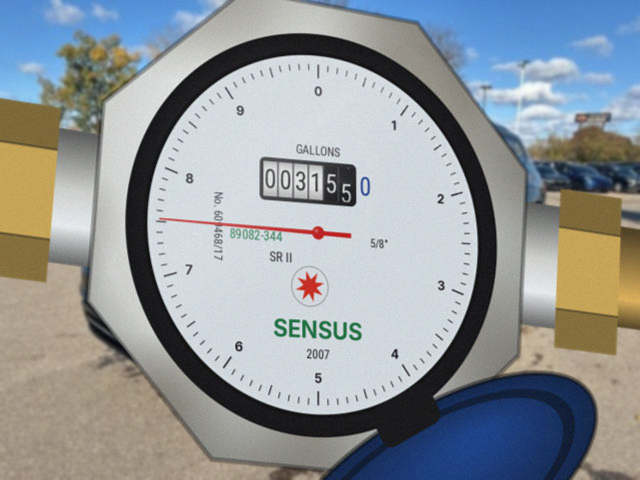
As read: gal 31547.5
